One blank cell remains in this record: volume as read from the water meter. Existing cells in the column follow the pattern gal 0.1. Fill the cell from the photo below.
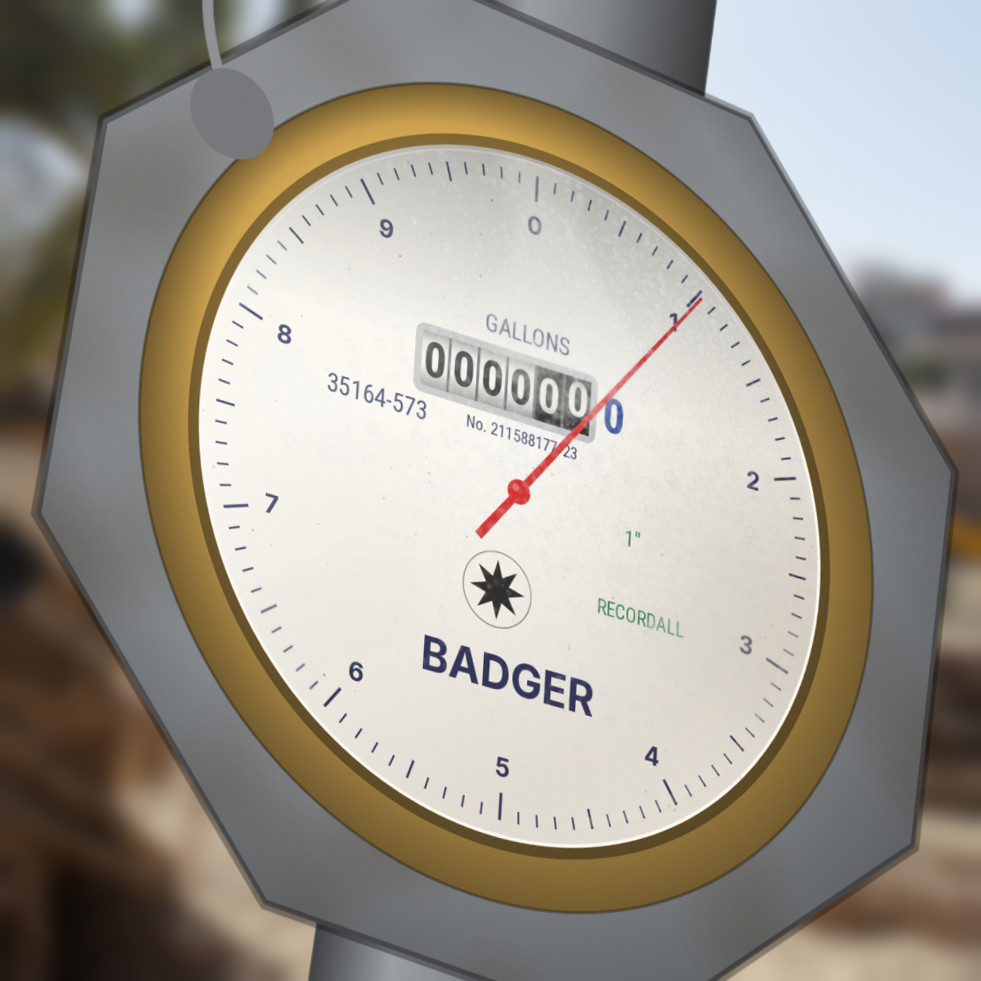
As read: gal 1.0
